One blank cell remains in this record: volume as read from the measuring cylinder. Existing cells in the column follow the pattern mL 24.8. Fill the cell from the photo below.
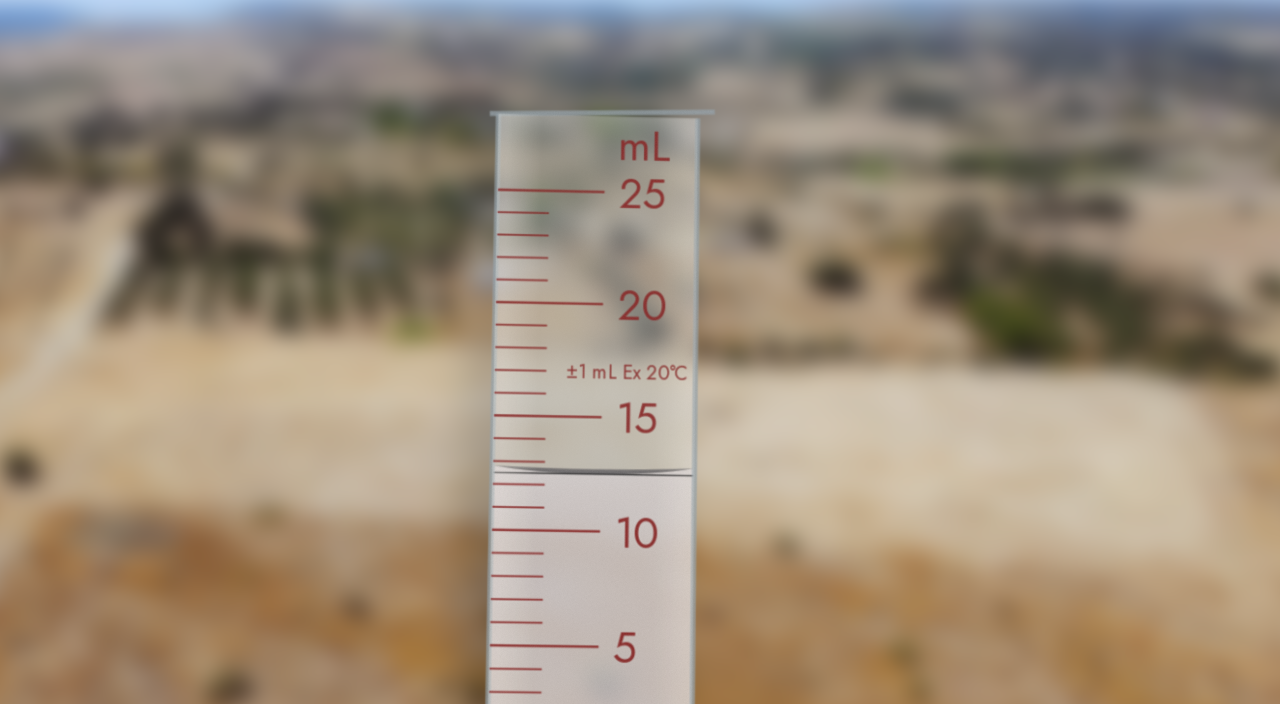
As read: mL 12.5
